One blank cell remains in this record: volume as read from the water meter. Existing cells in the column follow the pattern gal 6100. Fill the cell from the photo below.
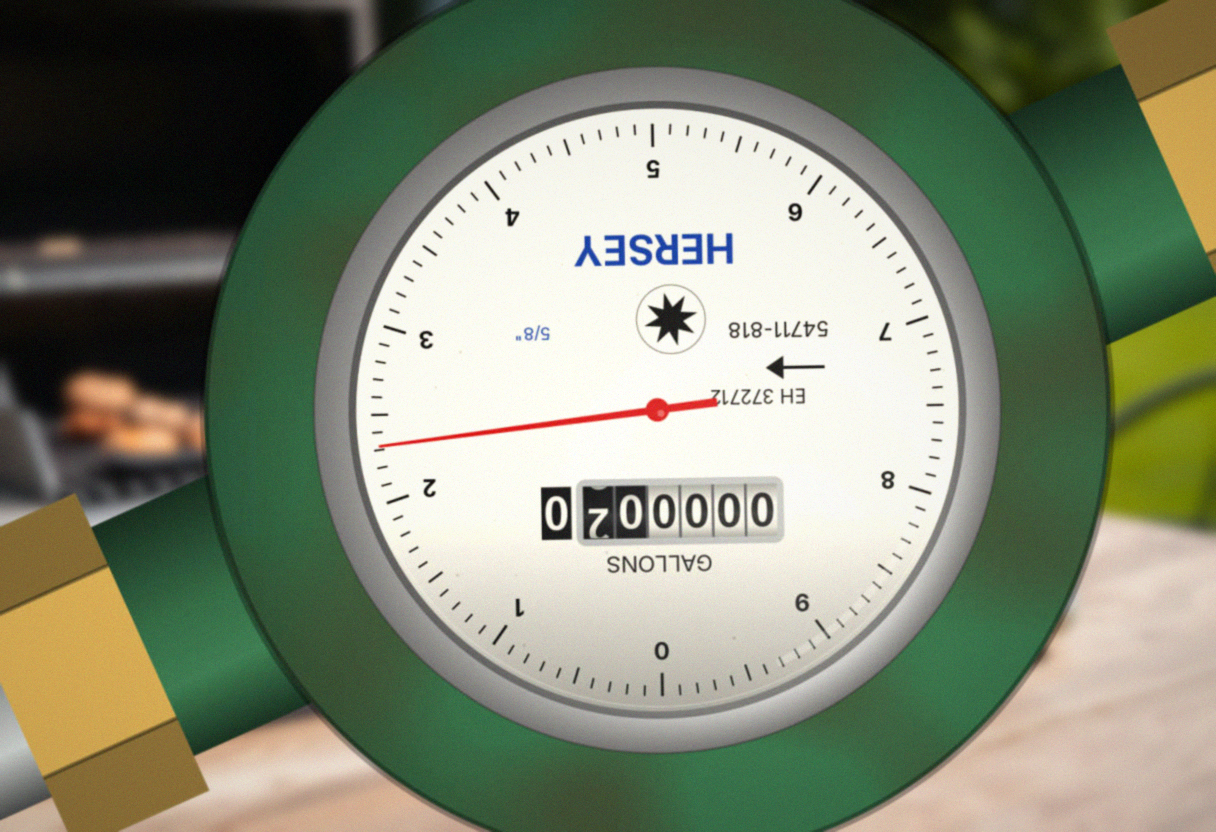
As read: gal 22.3
